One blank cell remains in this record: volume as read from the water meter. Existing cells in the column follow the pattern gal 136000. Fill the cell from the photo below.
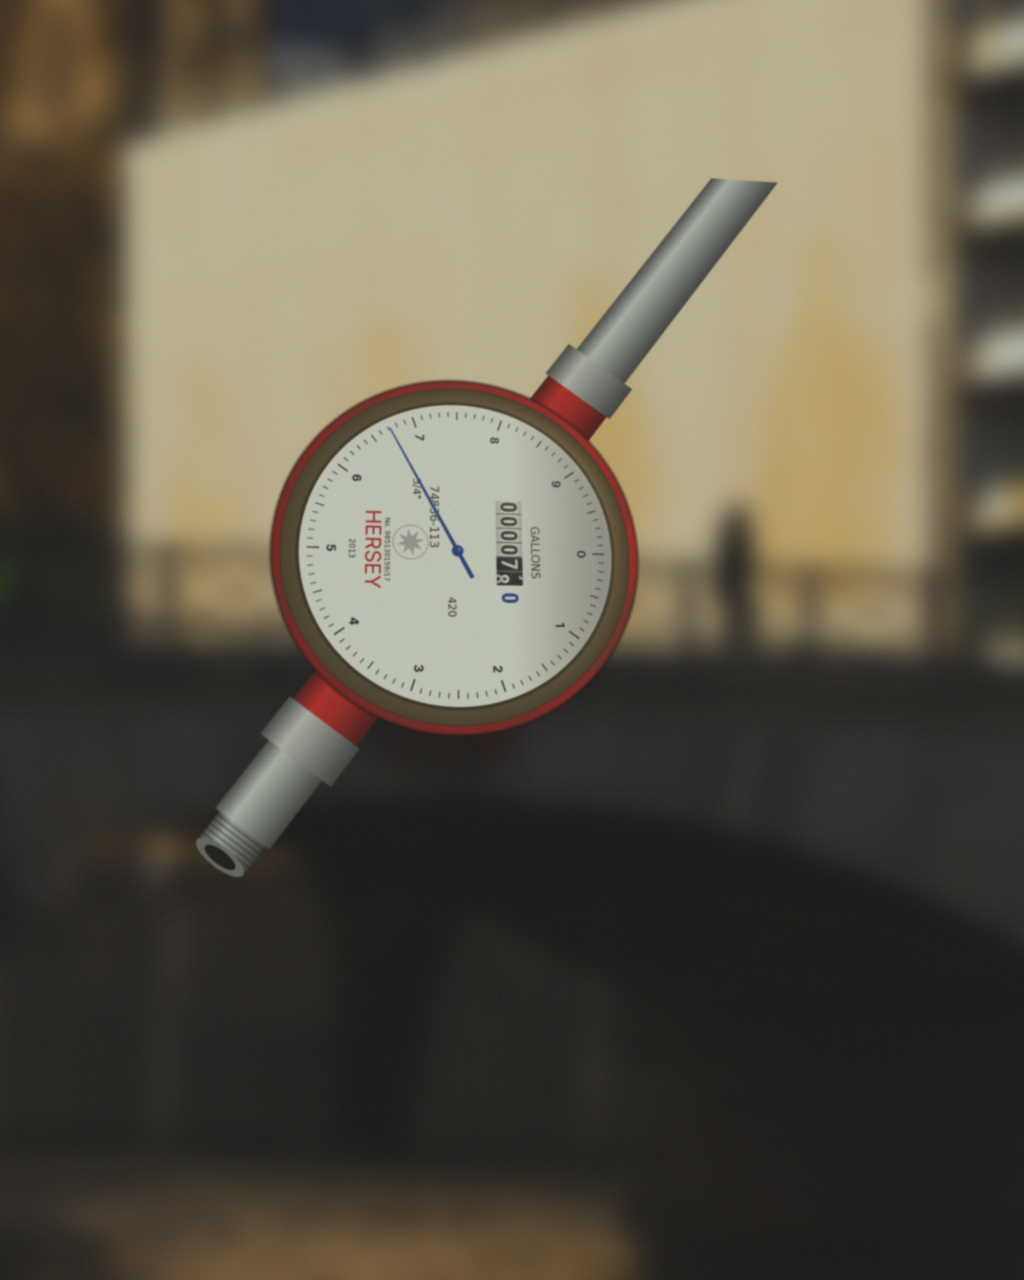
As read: gal 776.7
